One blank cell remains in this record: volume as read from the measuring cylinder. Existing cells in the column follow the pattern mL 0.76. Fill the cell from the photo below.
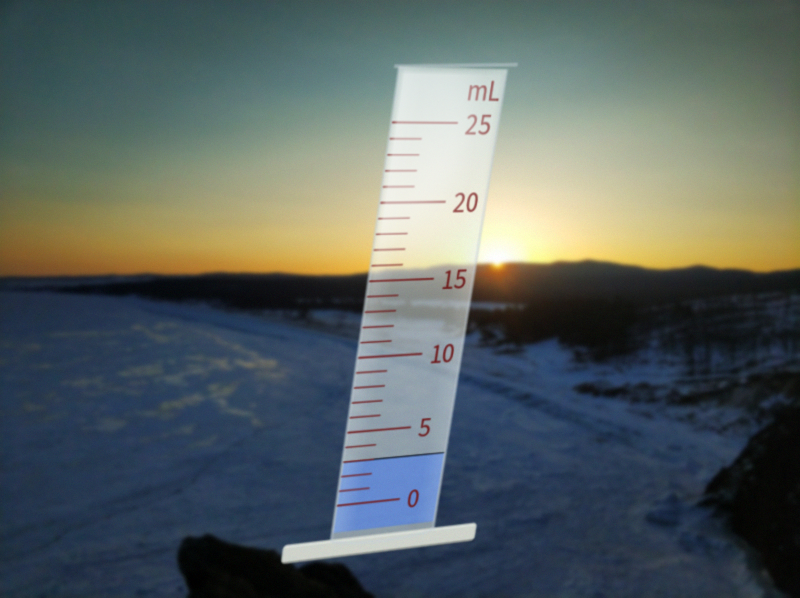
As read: mL 3
